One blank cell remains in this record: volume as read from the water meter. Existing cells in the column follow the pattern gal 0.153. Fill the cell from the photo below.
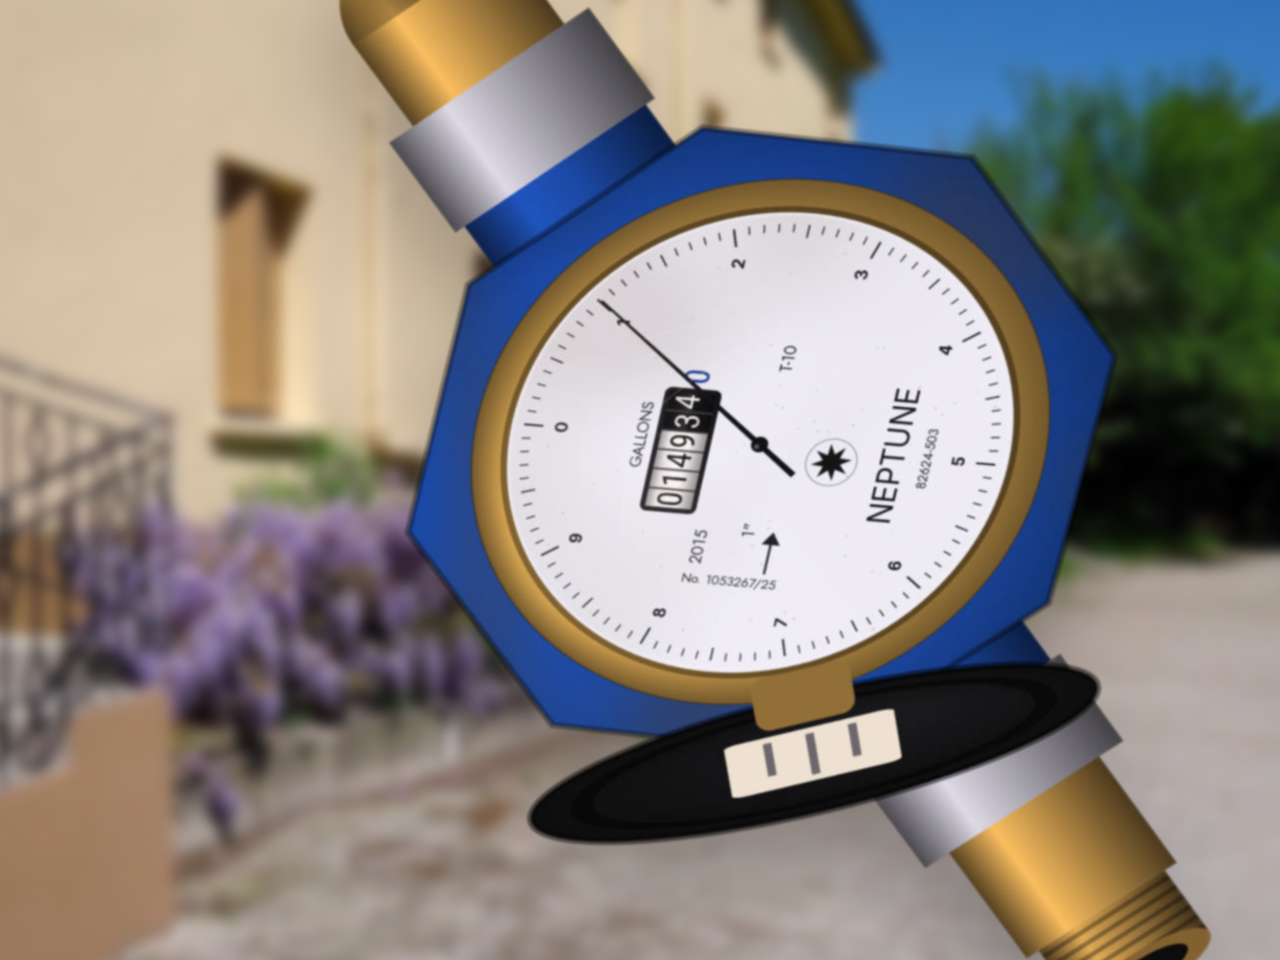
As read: gal 149341.0
